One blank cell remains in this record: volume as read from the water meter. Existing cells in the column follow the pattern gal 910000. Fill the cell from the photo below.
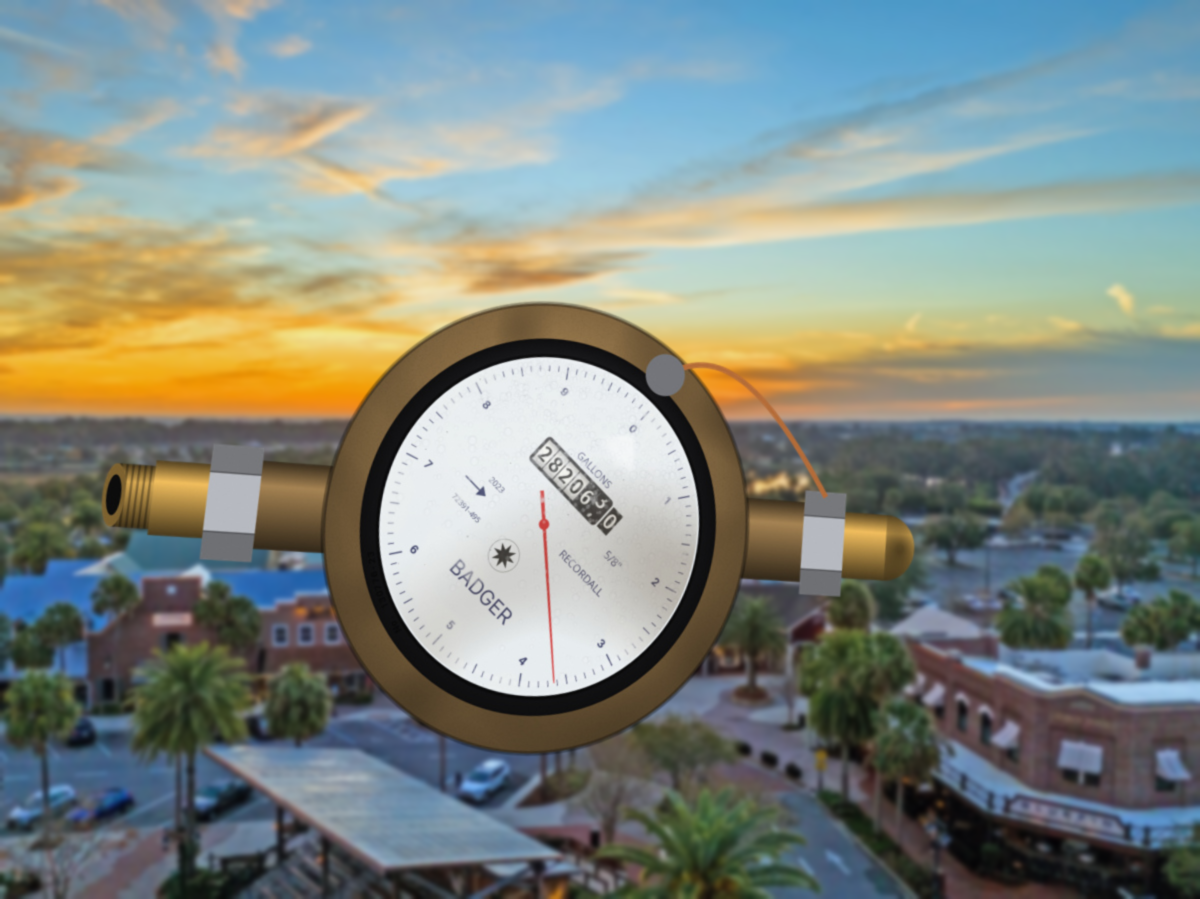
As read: gal 2820633.6
